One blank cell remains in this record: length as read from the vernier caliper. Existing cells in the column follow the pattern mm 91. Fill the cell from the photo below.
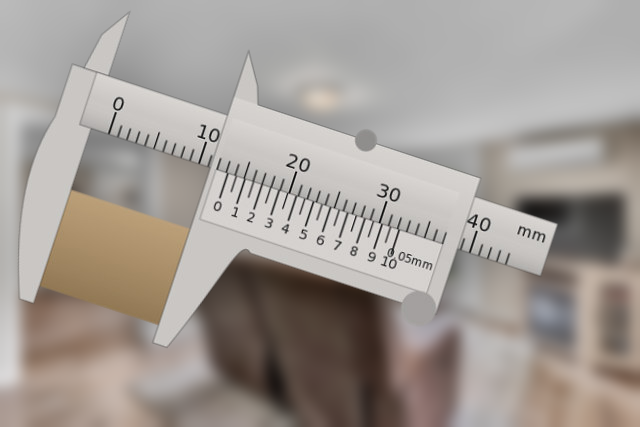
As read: mm 13.2
